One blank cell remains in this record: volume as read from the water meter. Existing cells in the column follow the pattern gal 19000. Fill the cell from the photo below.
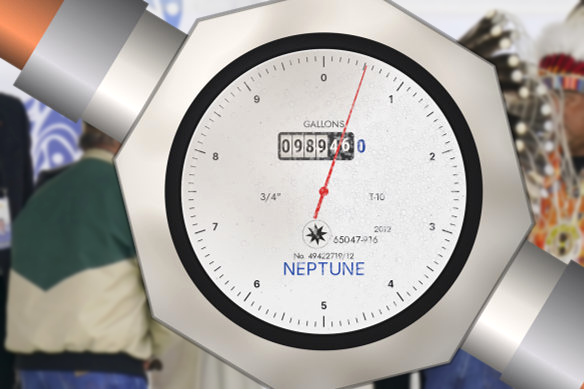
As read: gal 989460.5
